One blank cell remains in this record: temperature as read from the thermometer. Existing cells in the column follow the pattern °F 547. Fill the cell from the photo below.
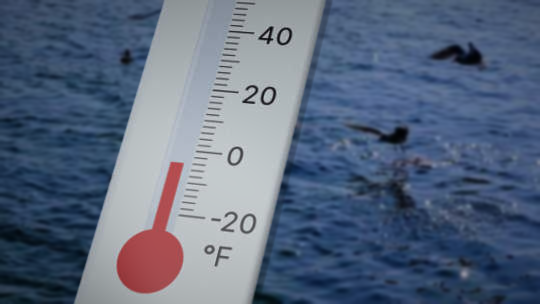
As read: °F -4
